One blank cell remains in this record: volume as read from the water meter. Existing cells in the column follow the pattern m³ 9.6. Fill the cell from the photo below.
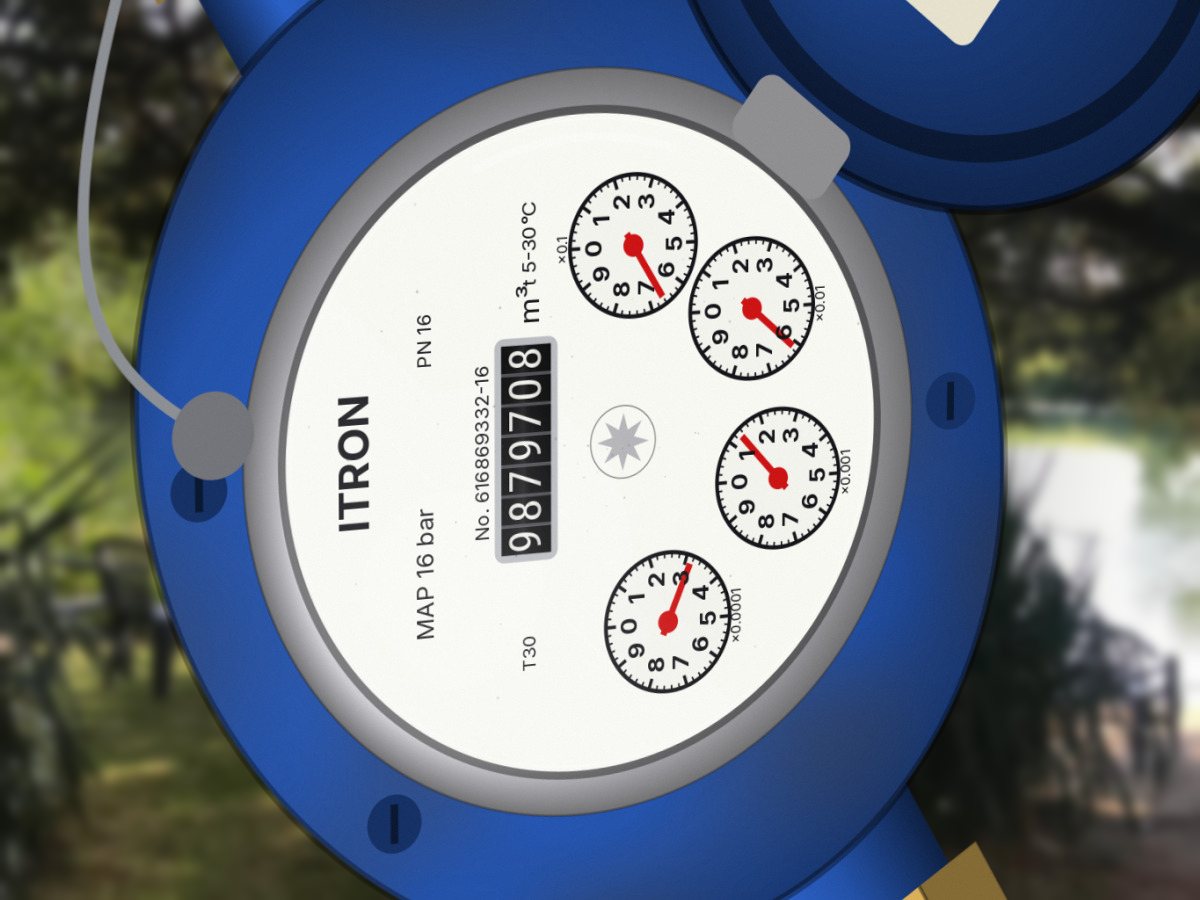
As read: m³ 9879708.6613
